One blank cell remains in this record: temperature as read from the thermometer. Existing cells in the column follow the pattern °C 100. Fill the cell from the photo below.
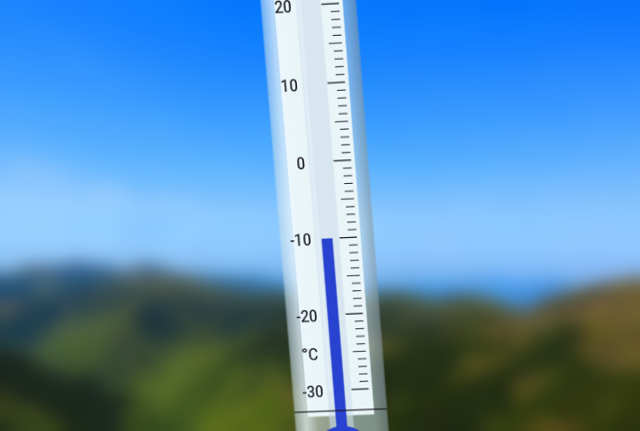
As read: °C -10
